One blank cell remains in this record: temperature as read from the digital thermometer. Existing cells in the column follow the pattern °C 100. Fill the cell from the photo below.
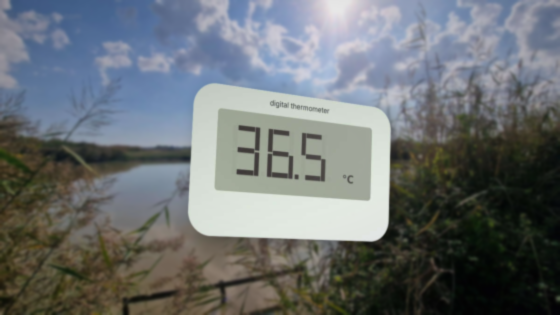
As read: °C 36.5
